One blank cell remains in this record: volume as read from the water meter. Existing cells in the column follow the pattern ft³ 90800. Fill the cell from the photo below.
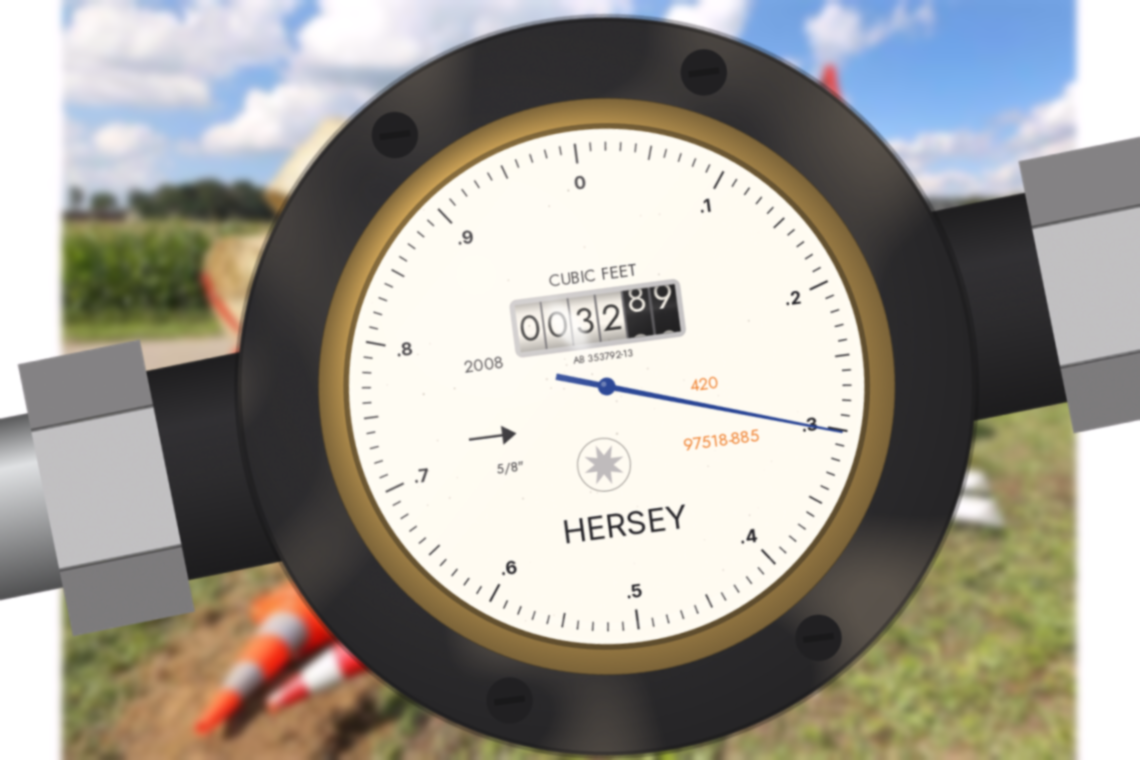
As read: ft³ 3289.30
